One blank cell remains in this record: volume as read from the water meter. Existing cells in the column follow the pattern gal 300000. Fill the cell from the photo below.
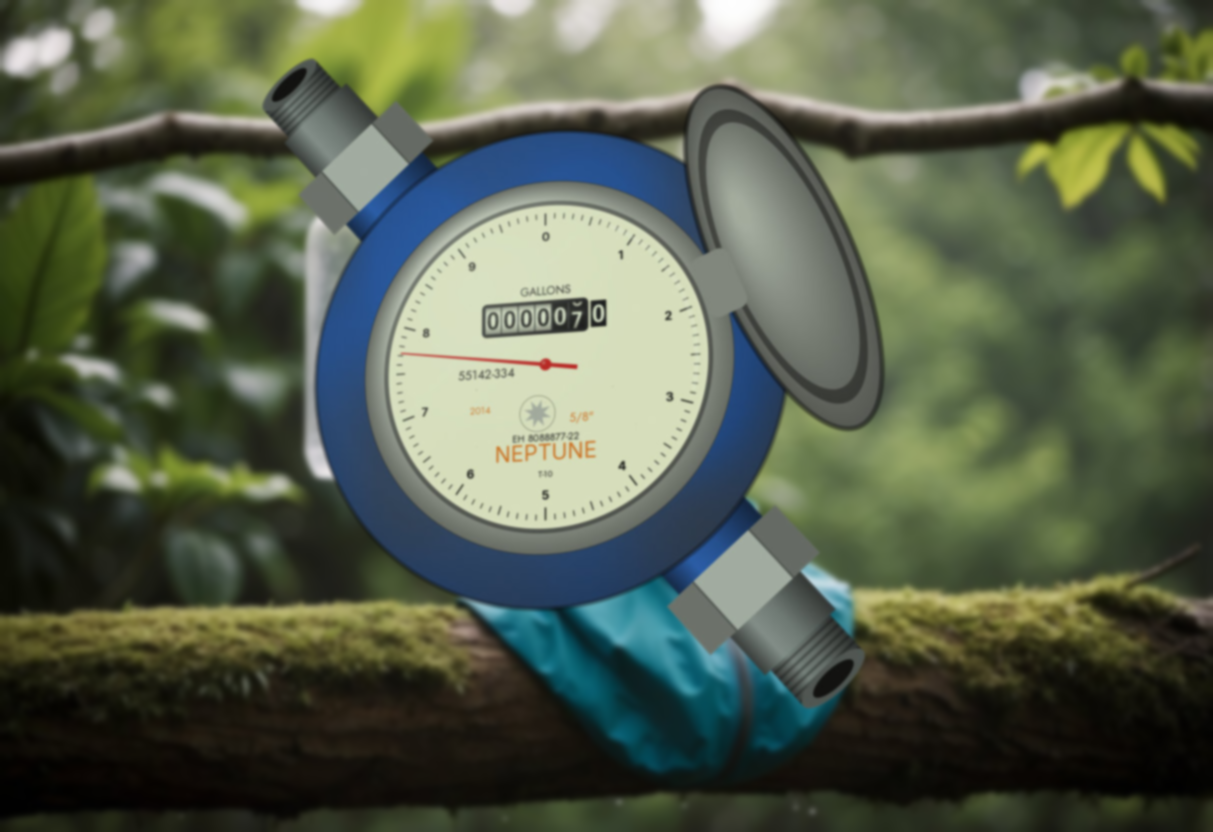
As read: gal 67.7
